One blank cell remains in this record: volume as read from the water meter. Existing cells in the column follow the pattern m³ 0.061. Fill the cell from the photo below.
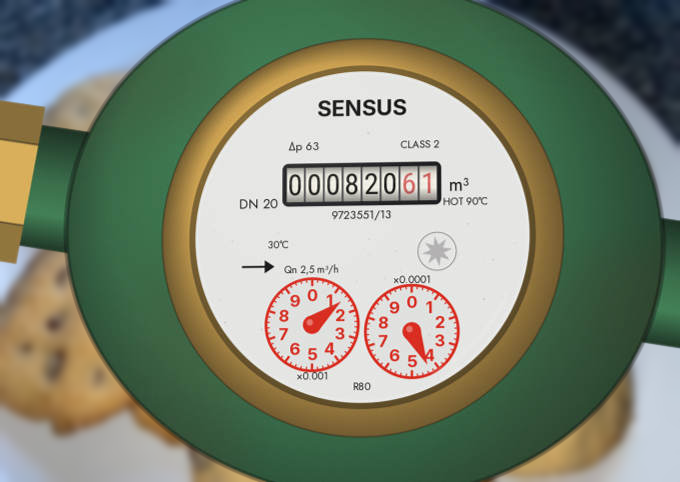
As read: m³ 820.6114
